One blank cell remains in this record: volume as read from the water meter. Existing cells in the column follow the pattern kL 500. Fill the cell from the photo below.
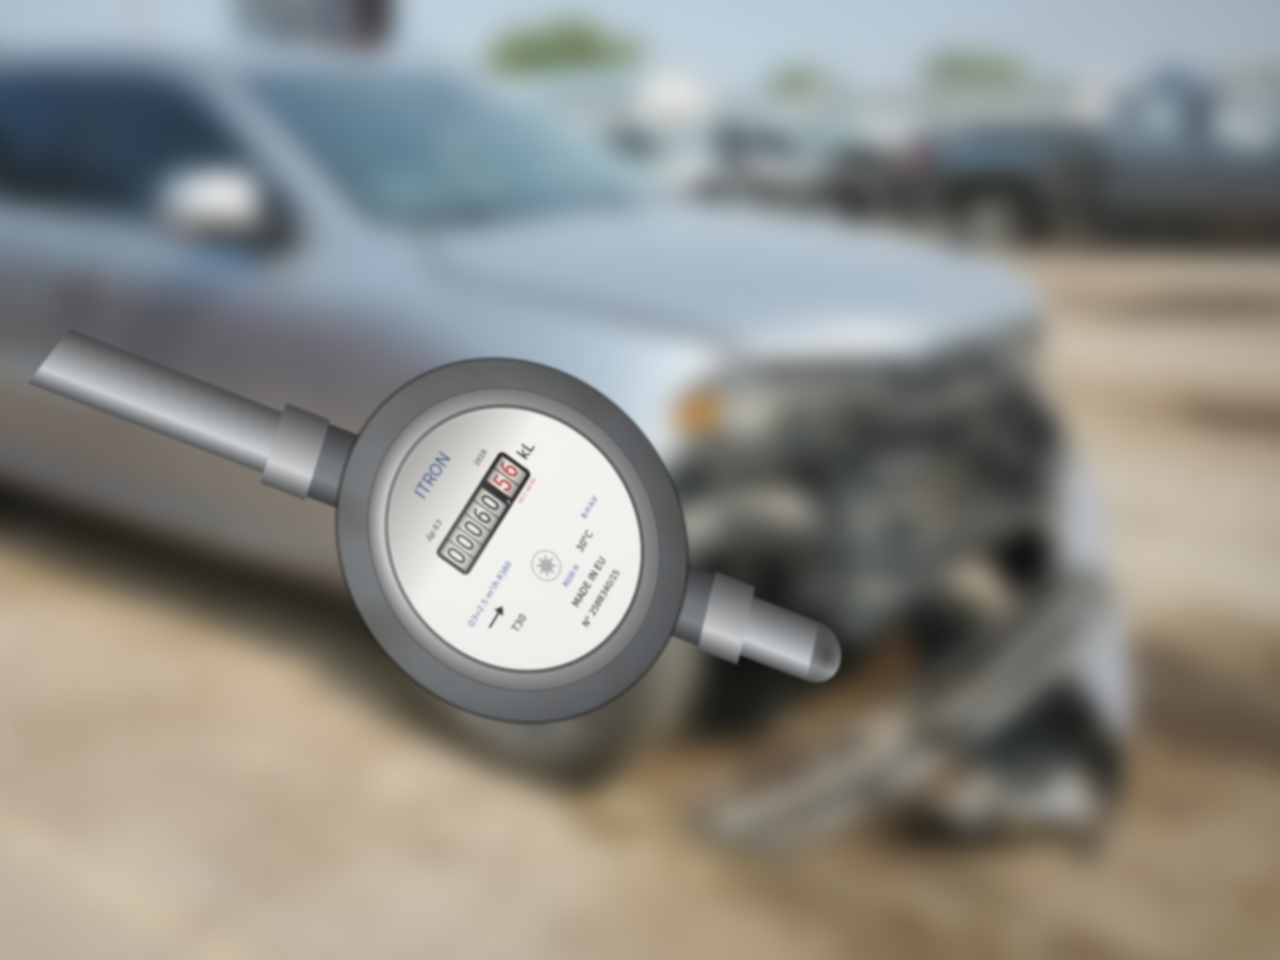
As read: kL 60.56
